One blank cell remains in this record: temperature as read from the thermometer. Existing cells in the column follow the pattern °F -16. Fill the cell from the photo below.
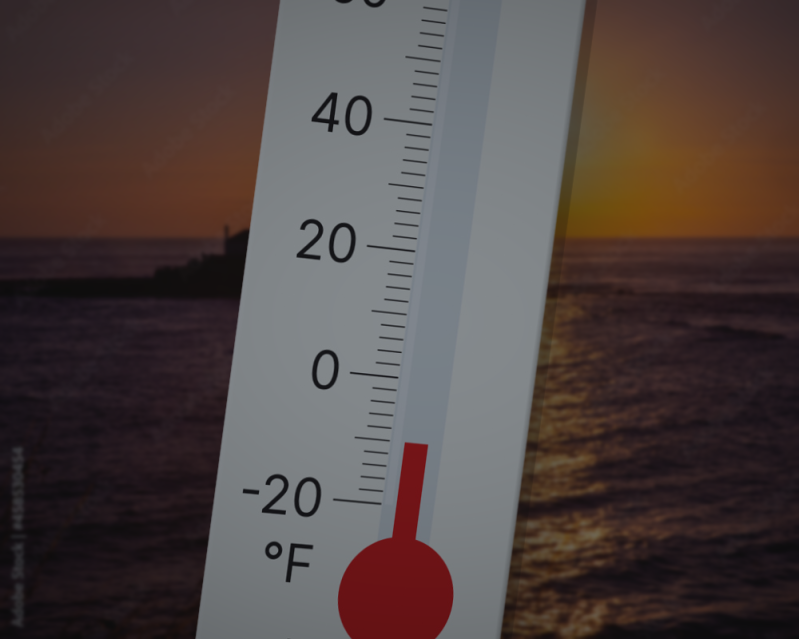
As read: °F -10
